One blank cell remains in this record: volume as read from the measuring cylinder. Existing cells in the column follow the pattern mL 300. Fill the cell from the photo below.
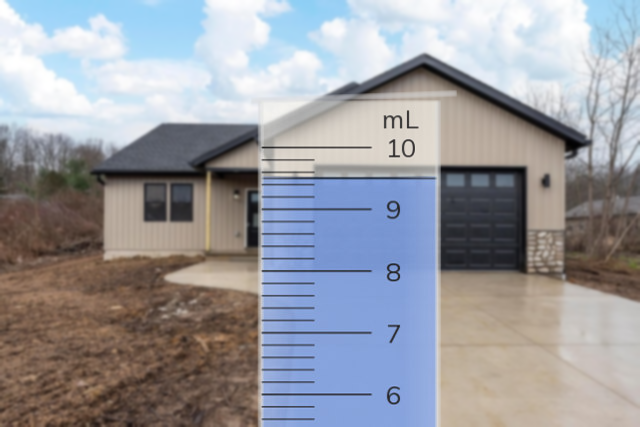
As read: mL 9.5
